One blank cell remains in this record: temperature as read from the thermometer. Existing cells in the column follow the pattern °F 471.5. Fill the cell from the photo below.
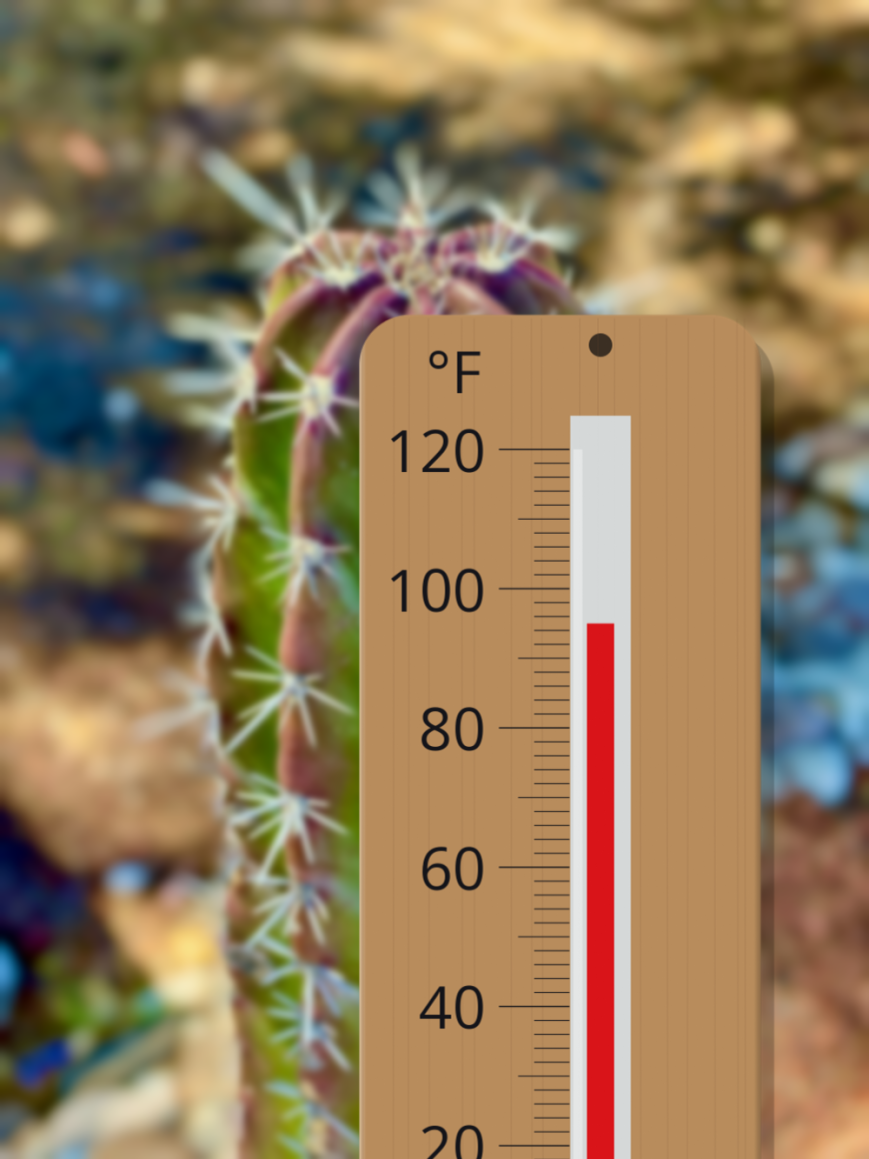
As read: °F 95
